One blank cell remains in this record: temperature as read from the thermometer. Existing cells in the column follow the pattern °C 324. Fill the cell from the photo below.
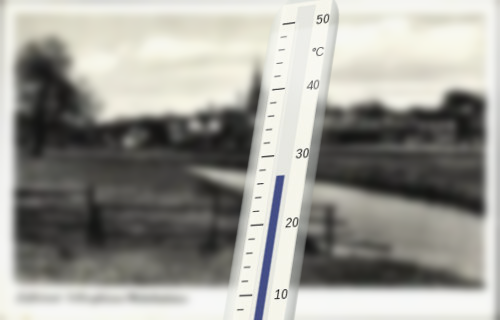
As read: °C 27
